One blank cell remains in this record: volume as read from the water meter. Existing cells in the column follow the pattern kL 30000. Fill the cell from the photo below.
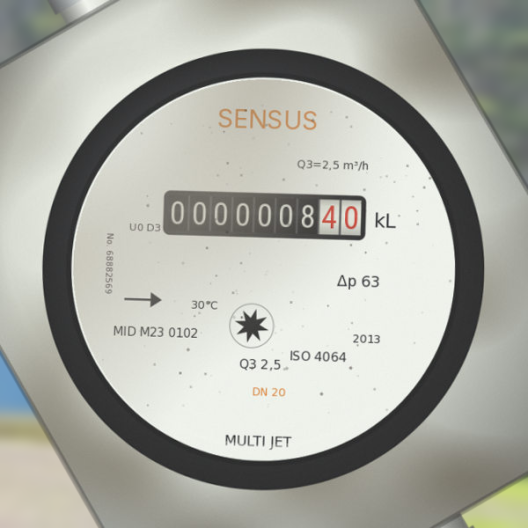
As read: kL 8.40
